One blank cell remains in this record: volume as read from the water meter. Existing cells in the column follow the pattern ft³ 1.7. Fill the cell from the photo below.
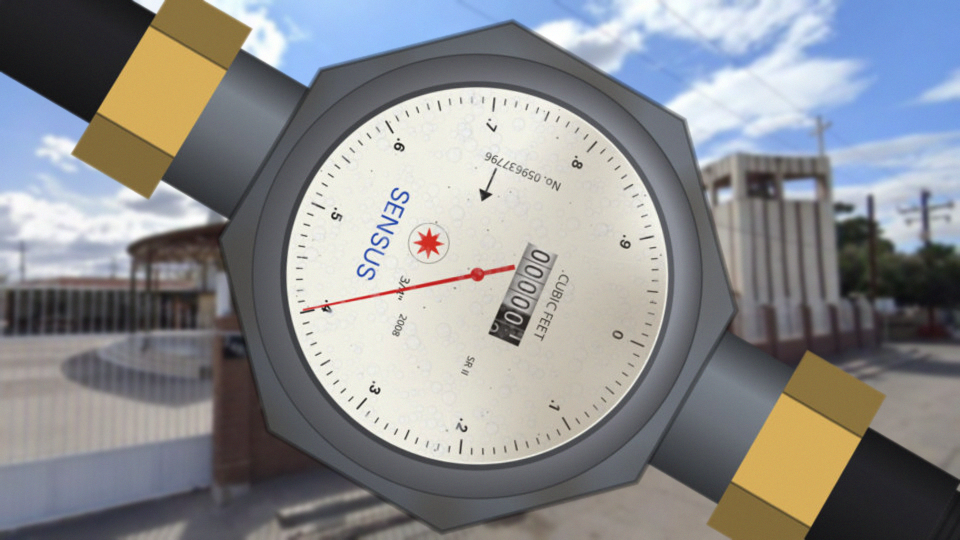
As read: ft³ 1.40
